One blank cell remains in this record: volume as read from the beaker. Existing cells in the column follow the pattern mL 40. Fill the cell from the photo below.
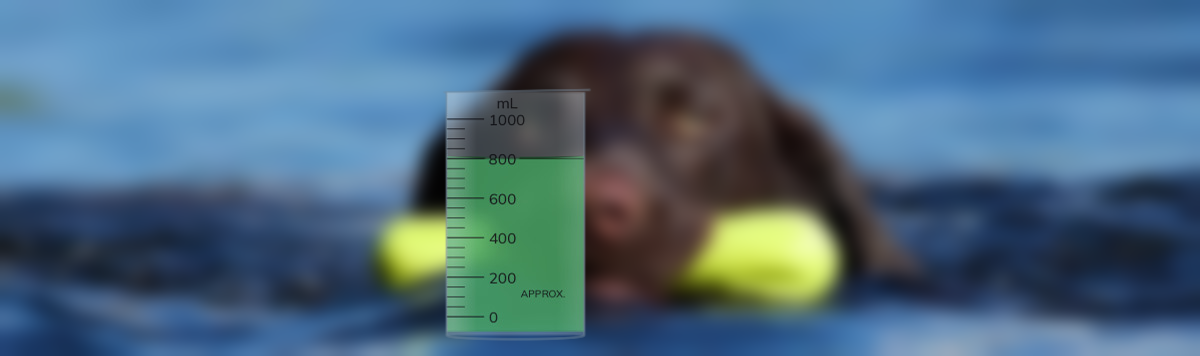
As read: mL 800
